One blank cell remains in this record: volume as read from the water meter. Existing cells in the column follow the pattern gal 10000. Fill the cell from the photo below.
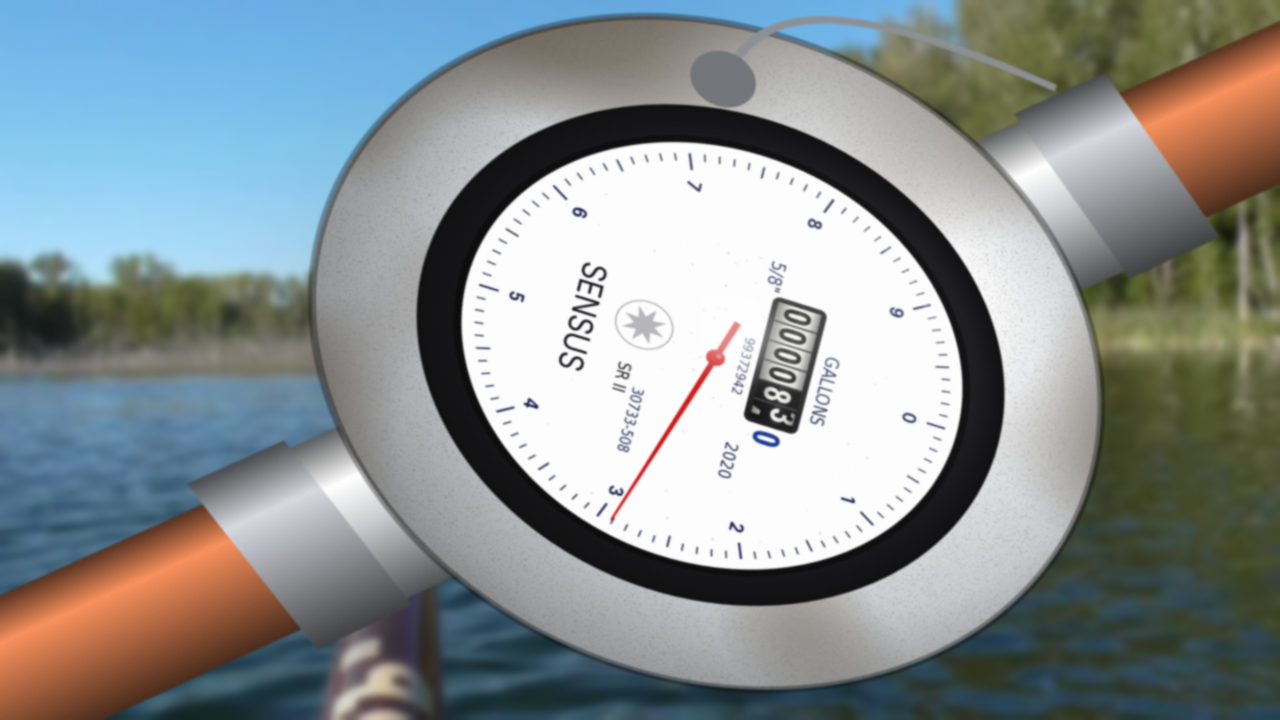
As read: gal 832.9
